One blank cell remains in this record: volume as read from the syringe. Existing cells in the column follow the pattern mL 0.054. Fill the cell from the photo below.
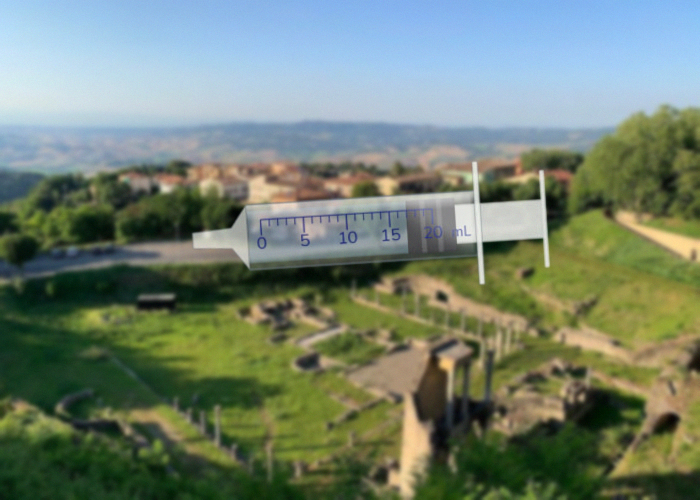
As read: mL 17
